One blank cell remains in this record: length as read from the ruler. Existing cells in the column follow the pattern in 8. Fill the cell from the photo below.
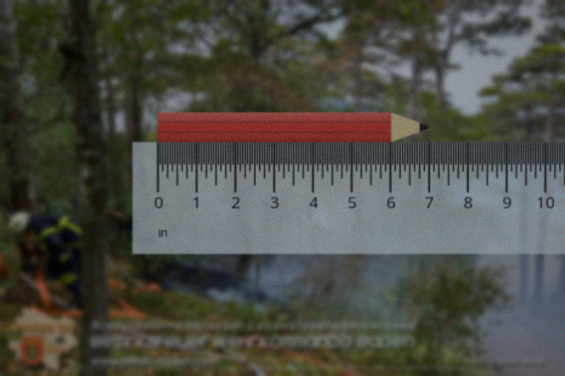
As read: in 7
